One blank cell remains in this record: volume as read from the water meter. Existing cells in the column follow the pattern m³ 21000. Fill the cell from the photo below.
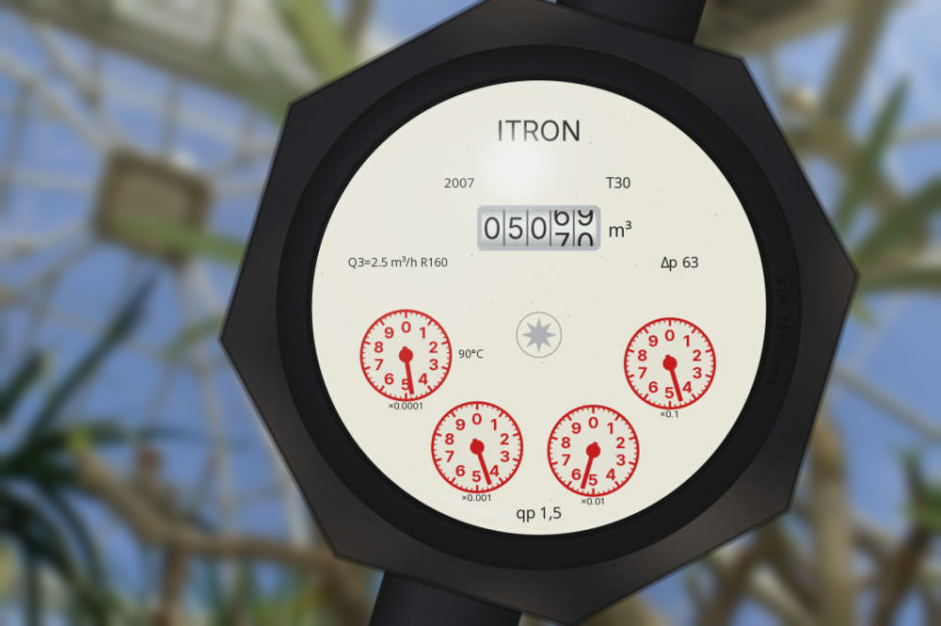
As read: m³ 5069.4544
